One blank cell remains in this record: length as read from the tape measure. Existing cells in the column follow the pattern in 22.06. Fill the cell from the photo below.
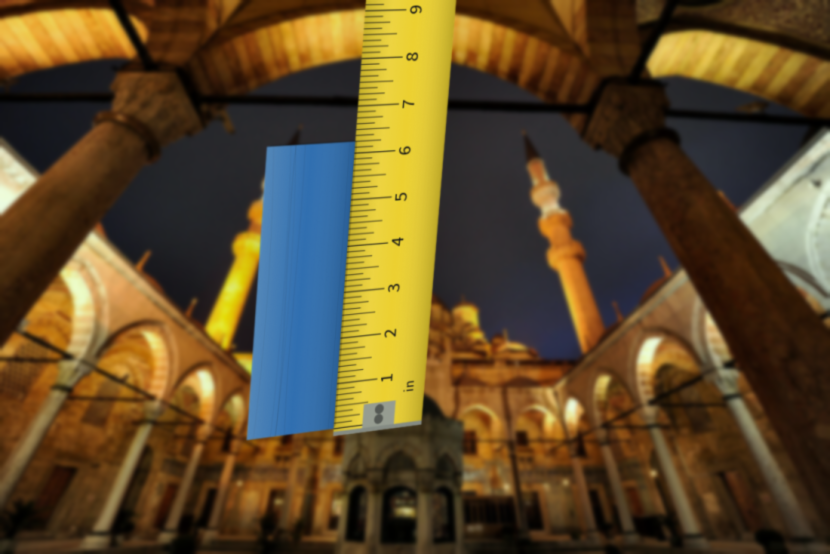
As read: in 6.25
